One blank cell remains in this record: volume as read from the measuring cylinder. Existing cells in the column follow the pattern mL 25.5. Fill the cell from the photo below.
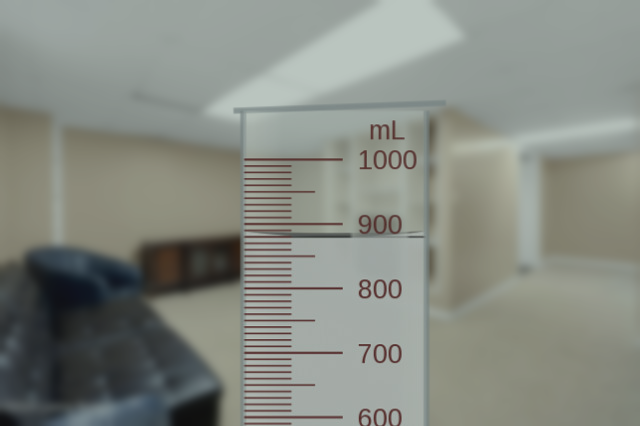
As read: mL 880
